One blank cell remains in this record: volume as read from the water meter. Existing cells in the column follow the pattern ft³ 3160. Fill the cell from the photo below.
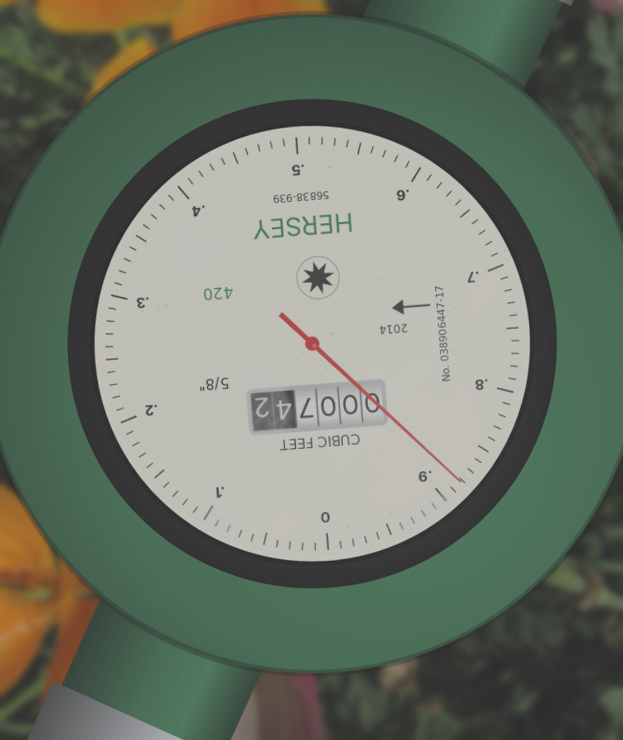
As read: ft³ 741.88
